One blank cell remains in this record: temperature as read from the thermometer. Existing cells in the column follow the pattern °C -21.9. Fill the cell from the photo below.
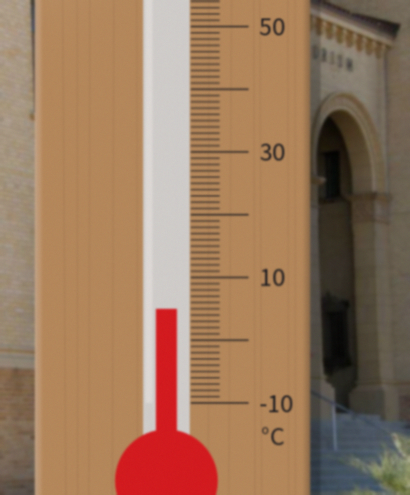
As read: °C 5
